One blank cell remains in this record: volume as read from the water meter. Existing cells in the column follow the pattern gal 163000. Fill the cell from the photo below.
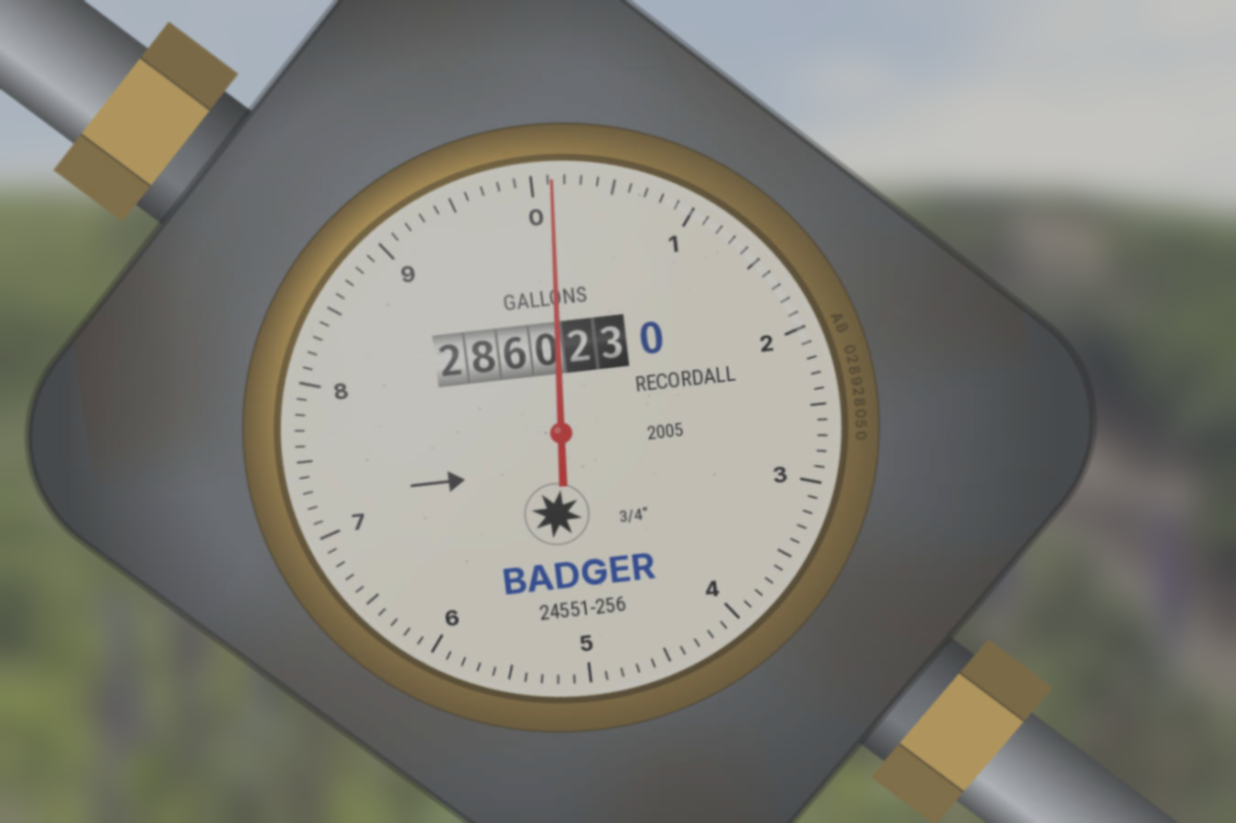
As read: gal 2860230.1
